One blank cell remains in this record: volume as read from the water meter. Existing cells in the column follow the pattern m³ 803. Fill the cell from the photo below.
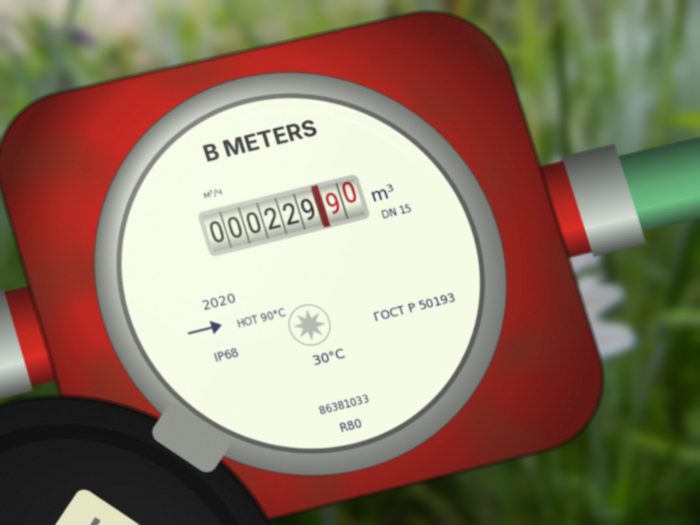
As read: m³ 229.90
